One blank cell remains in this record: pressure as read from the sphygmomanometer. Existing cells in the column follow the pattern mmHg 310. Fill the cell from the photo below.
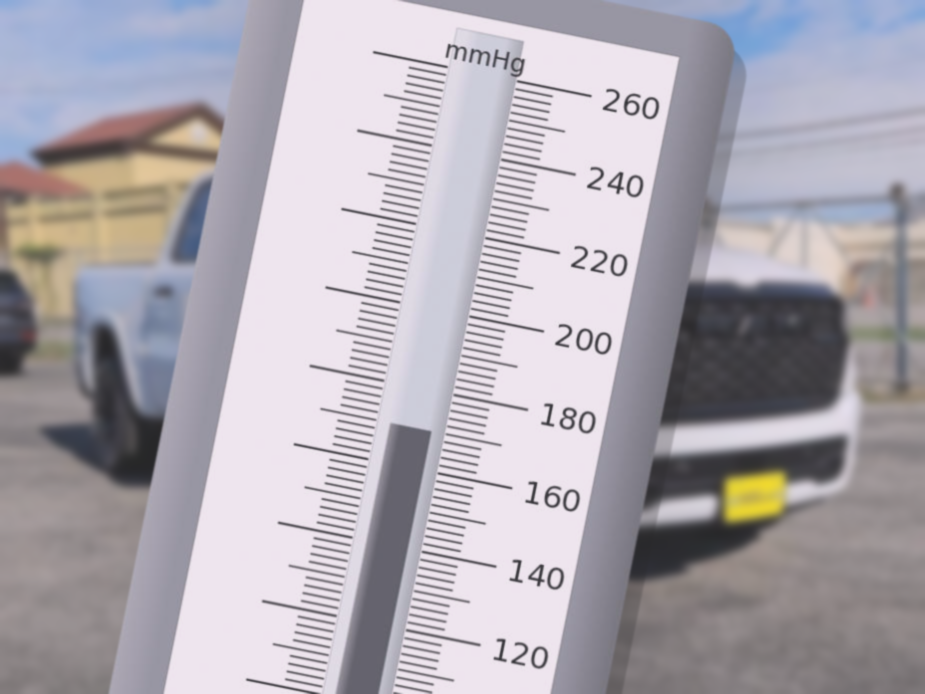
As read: mmHg 170
